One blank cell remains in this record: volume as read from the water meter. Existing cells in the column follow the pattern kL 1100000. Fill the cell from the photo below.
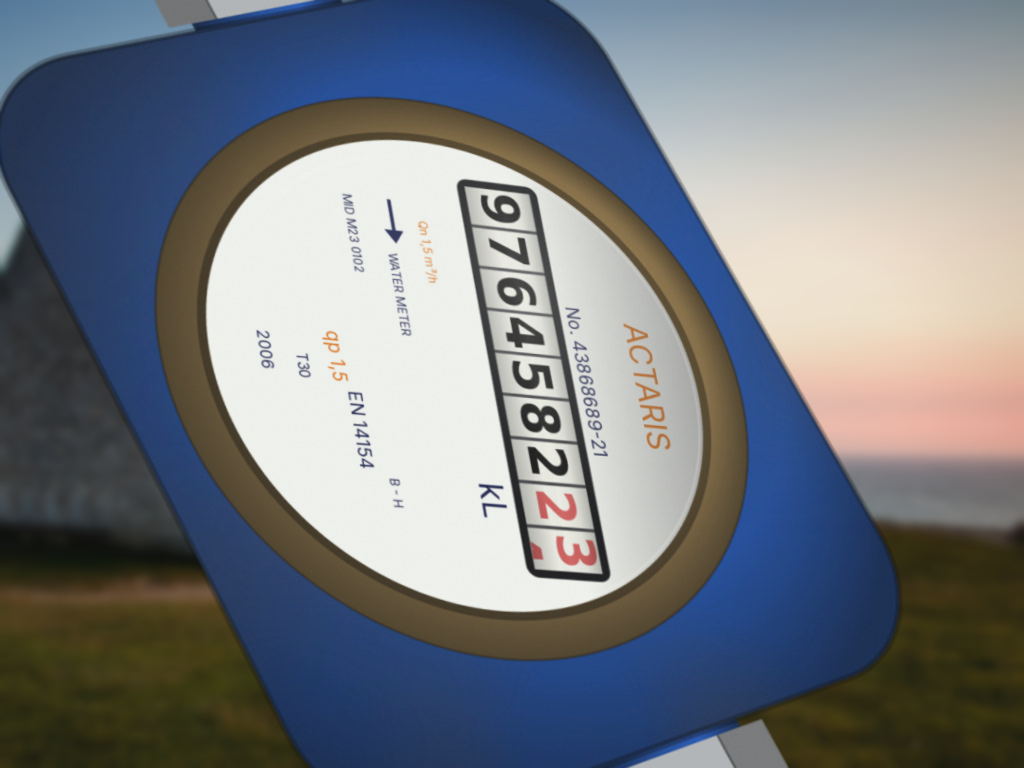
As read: kL 9764582.23
